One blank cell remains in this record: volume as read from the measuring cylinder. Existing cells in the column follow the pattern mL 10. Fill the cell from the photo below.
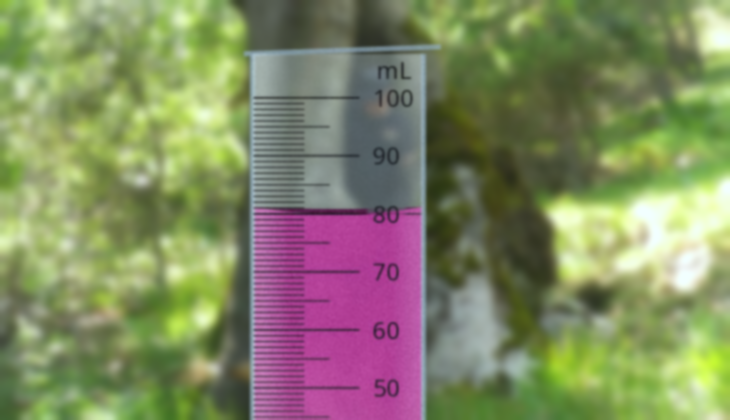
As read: mL 80
